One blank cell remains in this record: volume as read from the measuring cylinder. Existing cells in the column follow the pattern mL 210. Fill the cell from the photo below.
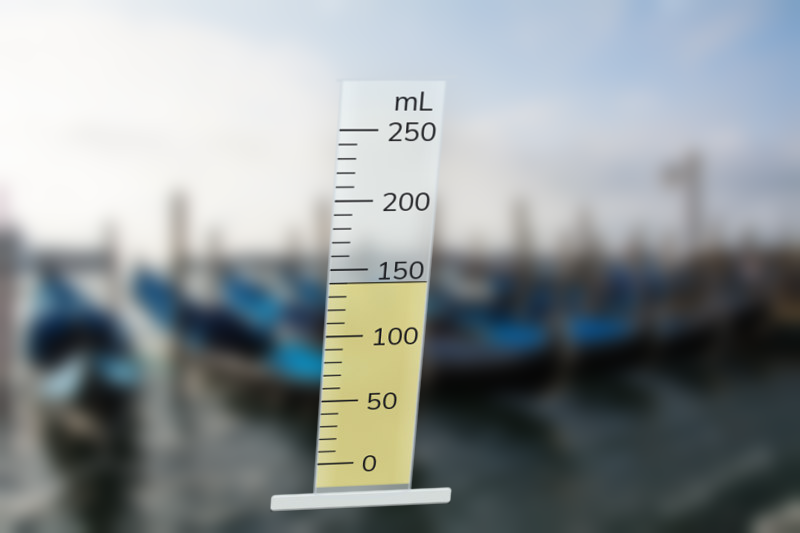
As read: mL 140
